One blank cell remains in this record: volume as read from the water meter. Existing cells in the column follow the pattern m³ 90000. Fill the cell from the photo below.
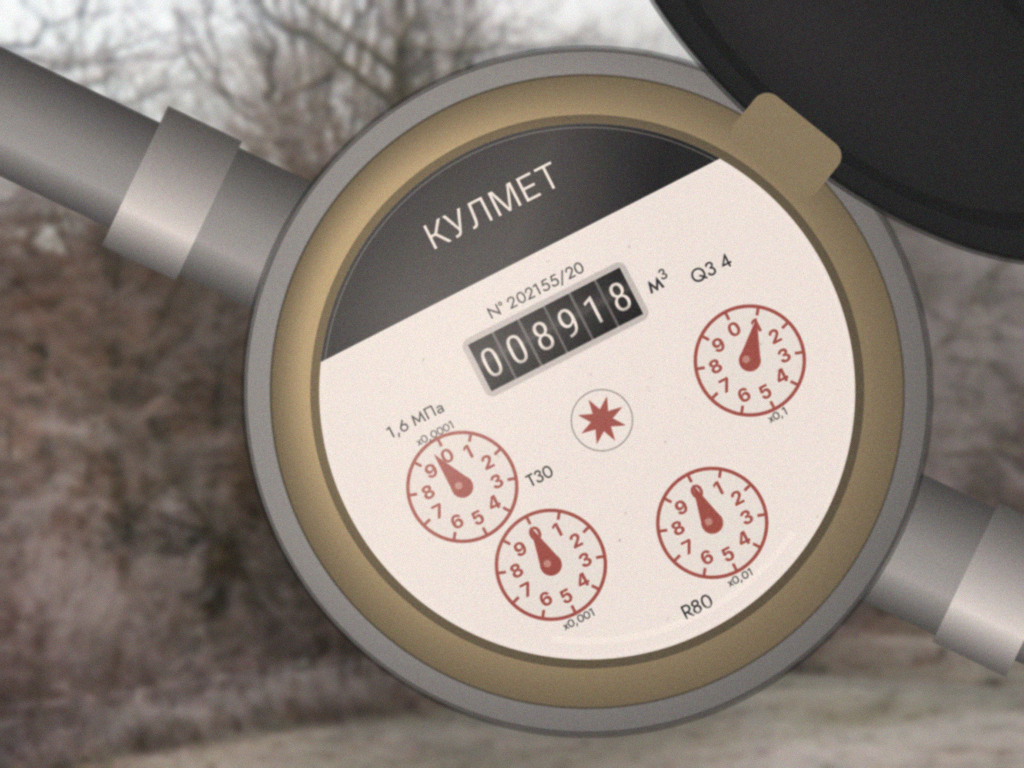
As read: m³ 8918.0999
